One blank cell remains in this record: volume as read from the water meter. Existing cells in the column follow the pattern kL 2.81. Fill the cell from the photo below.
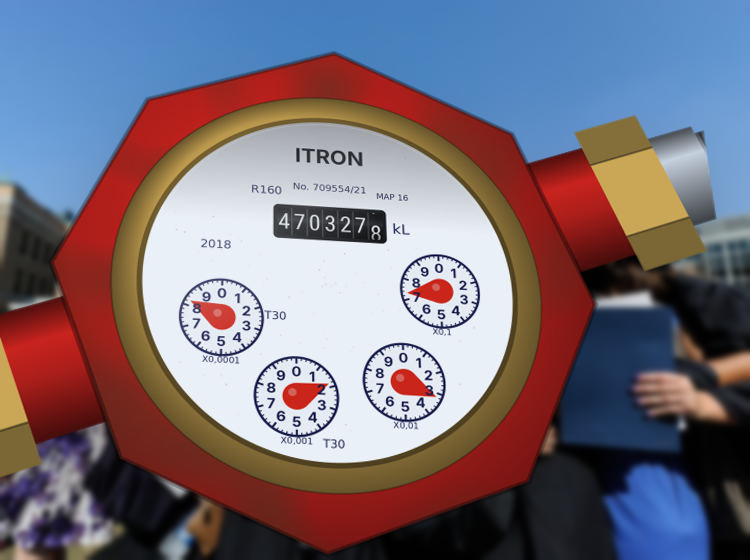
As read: kL 4703277.7318
